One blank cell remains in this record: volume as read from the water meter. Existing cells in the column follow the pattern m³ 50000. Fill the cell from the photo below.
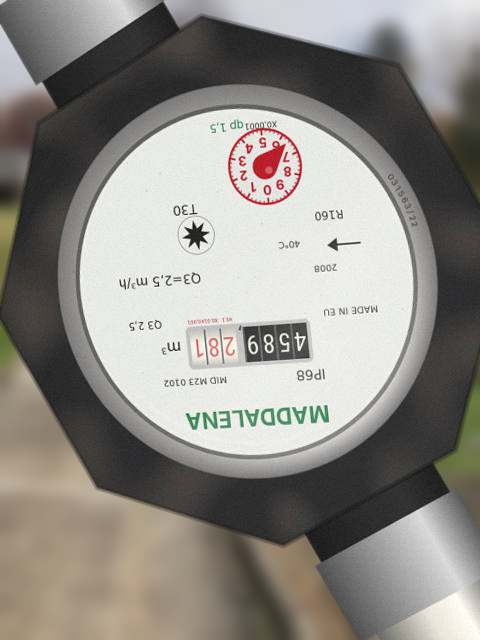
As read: m³ 4589.2816
